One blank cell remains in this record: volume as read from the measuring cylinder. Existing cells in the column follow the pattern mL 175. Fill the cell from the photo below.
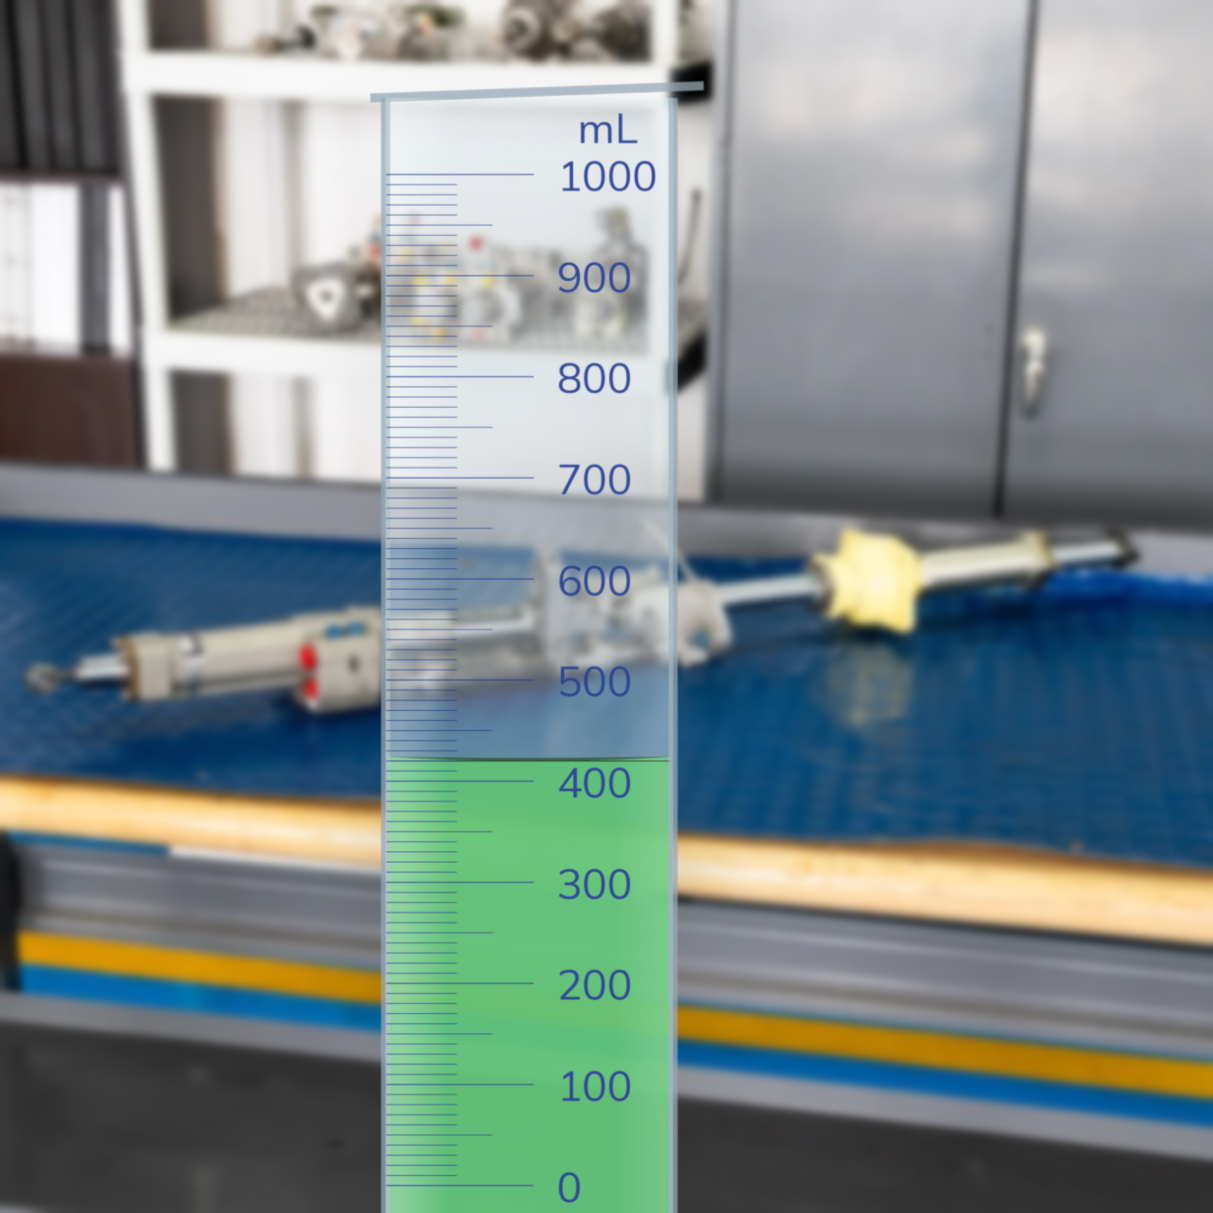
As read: mL 420
